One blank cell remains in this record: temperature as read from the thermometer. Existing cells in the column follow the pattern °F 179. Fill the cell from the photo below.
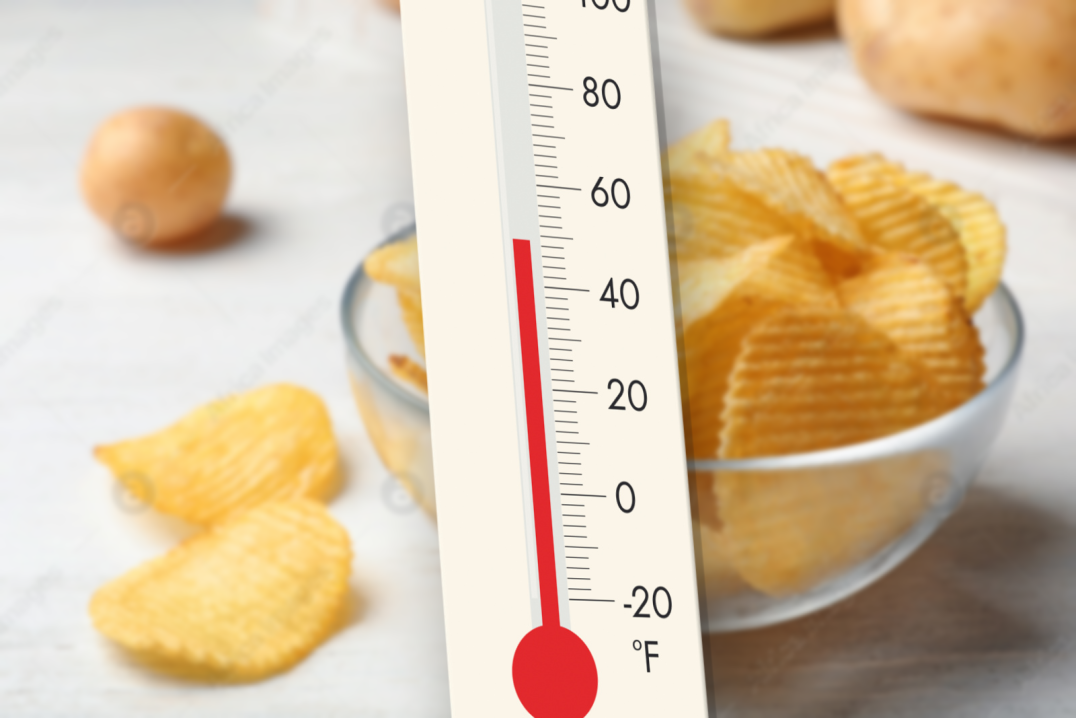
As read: °F 49
